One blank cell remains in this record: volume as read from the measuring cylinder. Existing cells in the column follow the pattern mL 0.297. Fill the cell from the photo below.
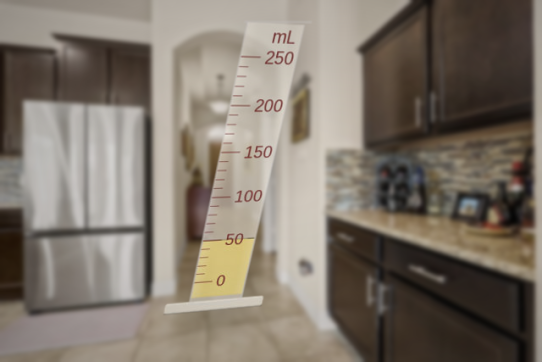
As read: mL 50
